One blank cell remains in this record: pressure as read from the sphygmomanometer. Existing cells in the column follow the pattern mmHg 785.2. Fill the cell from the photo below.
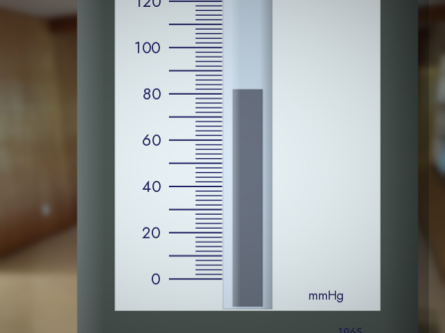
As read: mmHg 82
